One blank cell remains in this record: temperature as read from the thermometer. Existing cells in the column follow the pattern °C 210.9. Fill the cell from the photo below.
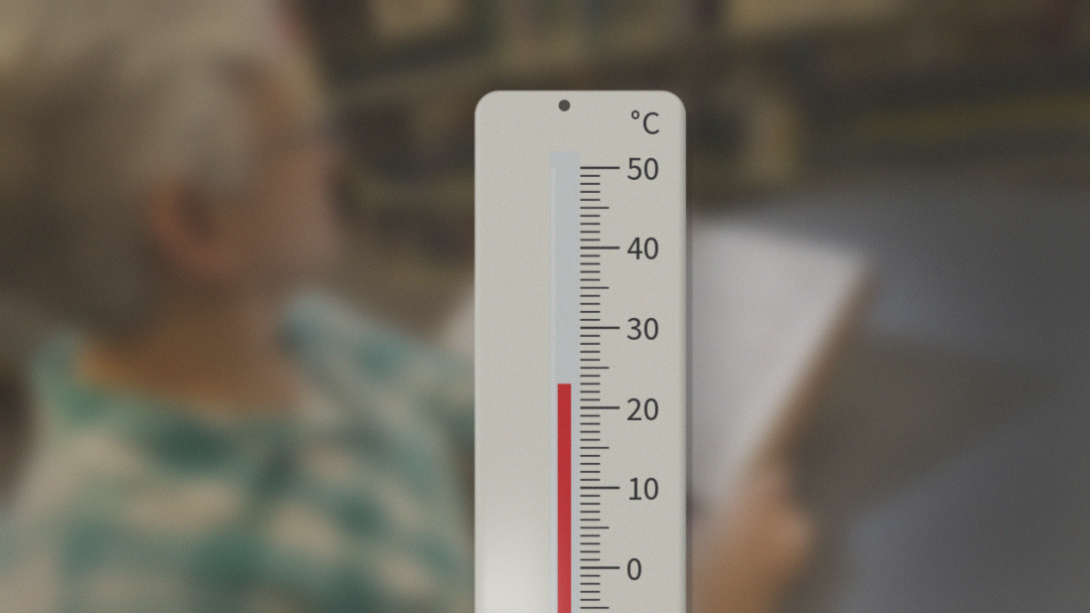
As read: °C 23
